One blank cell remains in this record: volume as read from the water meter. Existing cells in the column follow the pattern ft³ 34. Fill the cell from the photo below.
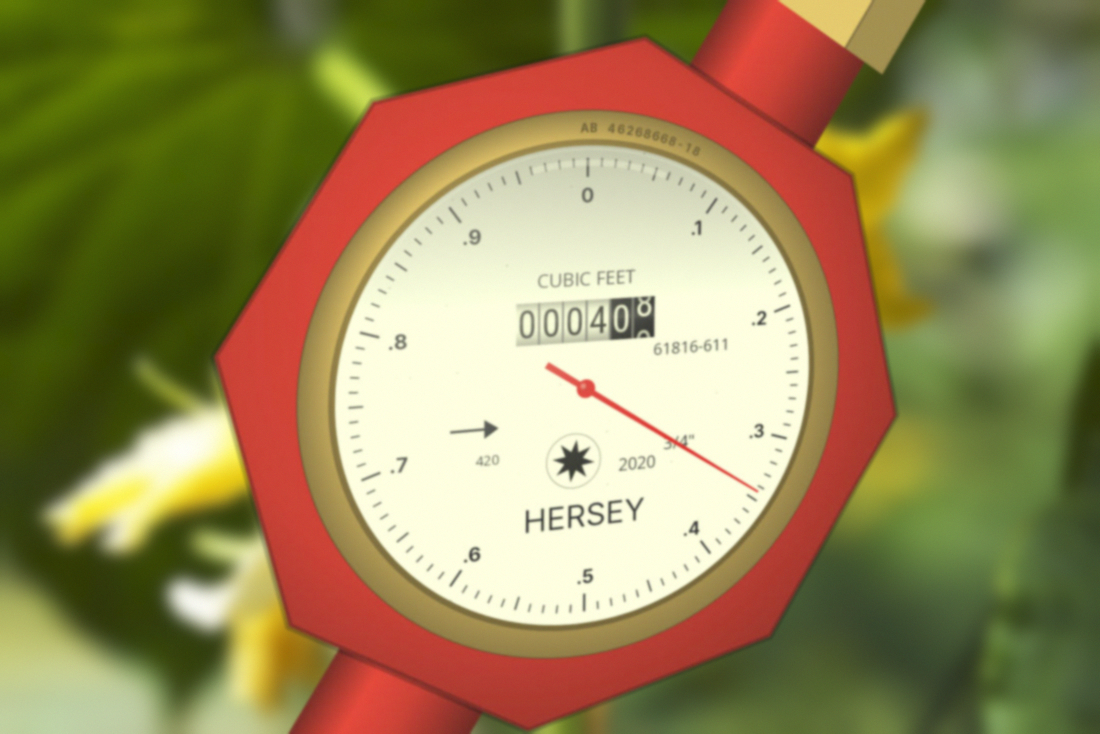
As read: ft³ 408.34
